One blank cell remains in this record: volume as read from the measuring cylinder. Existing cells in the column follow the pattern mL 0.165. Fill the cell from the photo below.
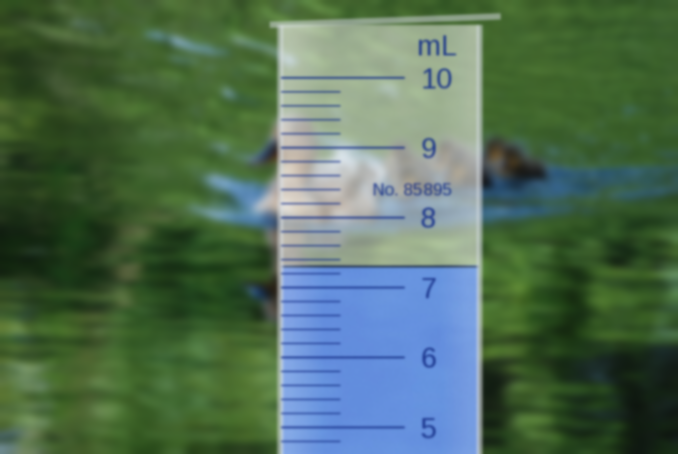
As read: mL 7.3
